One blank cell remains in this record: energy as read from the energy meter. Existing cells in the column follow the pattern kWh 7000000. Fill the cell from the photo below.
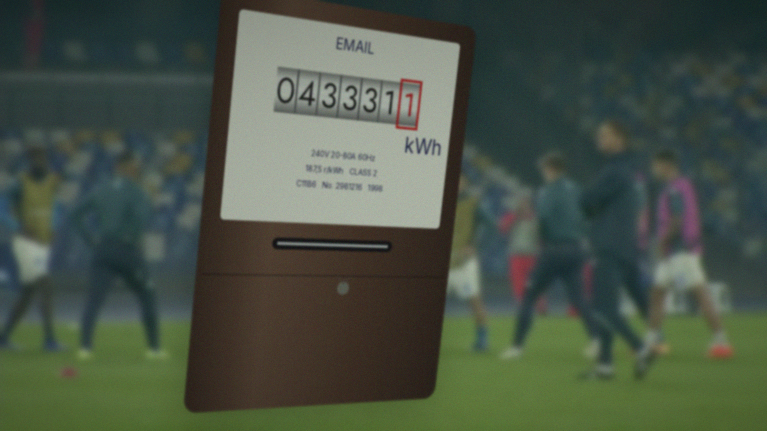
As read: kWh 43331.1
